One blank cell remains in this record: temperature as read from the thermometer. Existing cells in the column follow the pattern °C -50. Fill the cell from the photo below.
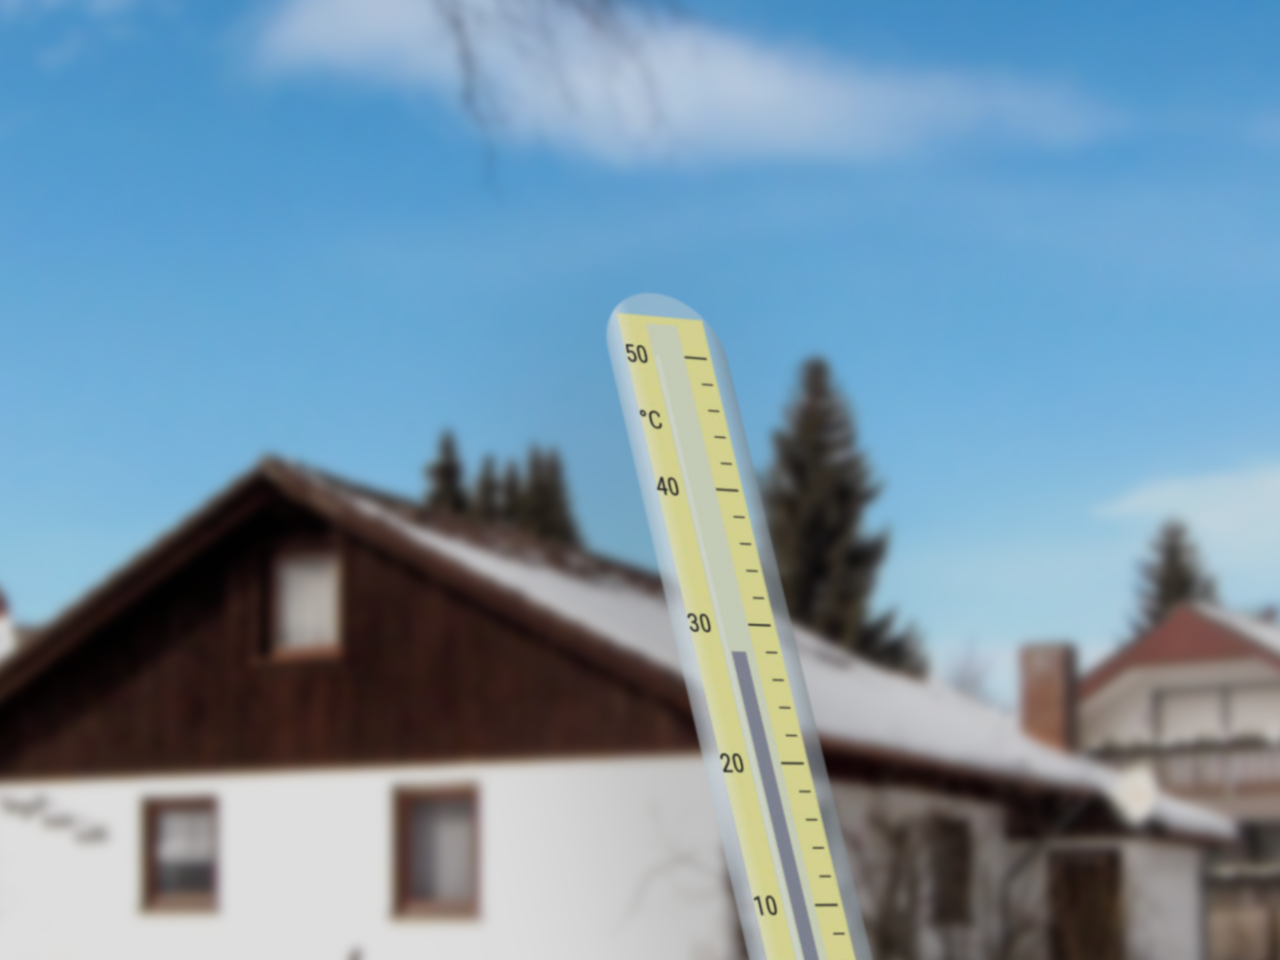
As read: °C 28
